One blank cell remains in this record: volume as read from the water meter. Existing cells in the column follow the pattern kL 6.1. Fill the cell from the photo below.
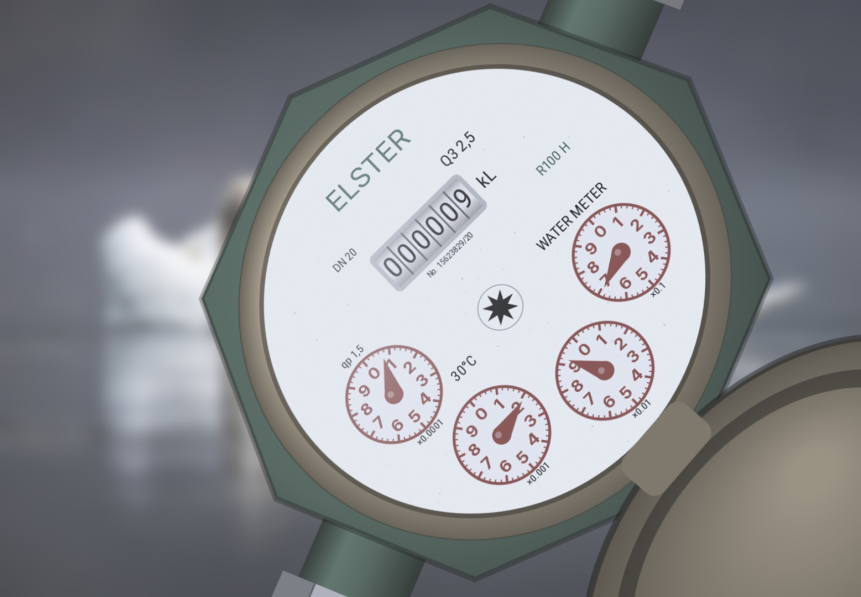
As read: kL 9.6920
